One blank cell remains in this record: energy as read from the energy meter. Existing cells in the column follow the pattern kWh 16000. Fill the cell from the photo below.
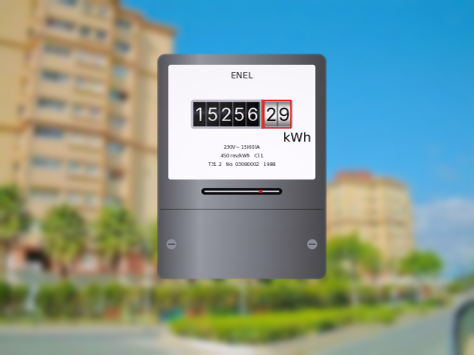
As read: kWh 15256.29
